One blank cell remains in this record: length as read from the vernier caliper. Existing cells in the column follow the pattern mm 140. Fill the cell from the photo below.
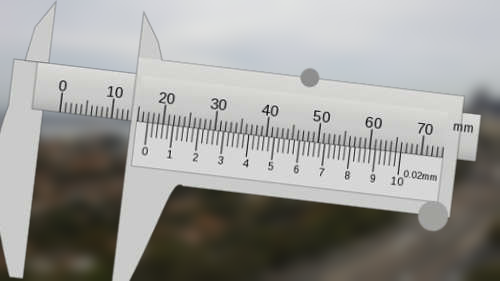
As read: mm 17.0
